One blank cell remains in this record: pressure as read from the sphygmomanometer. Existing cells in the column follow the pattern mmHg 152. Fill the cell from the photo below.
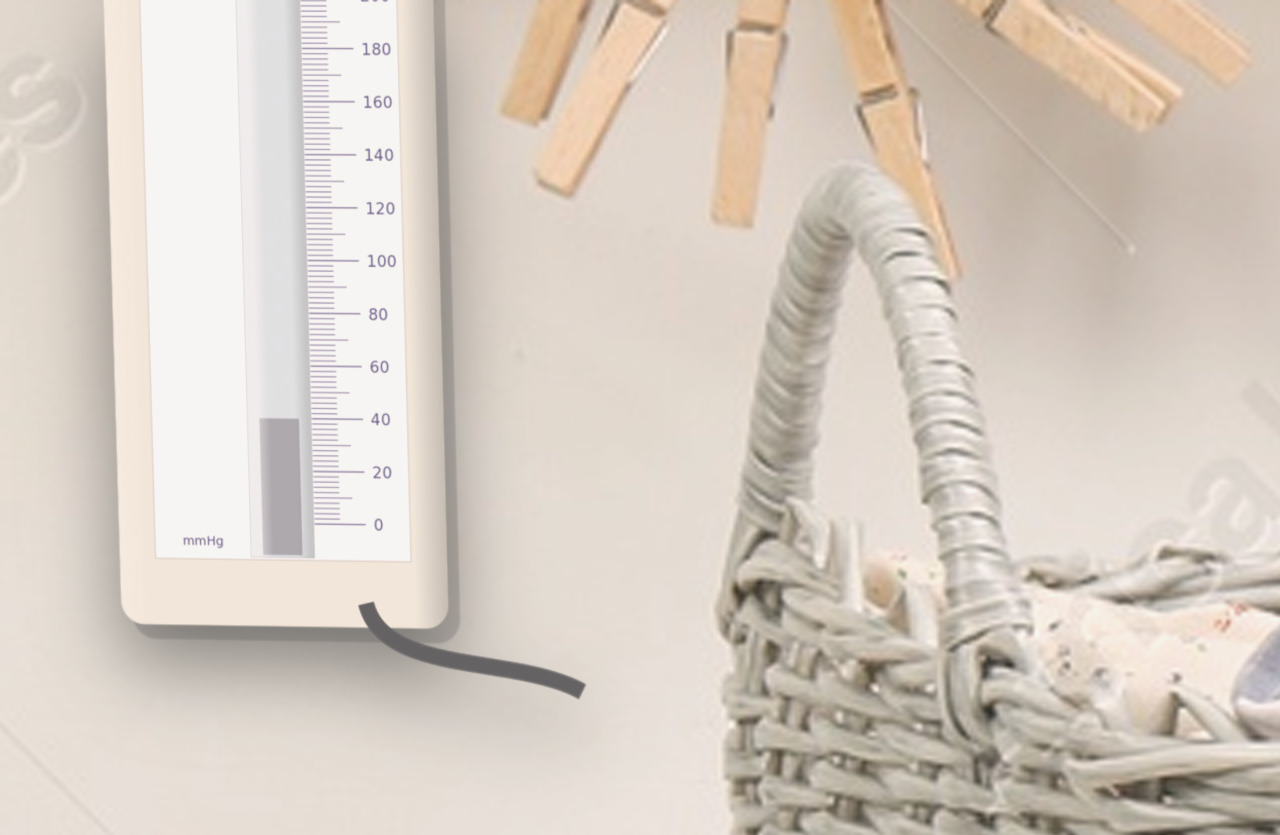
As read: mmHg 40
